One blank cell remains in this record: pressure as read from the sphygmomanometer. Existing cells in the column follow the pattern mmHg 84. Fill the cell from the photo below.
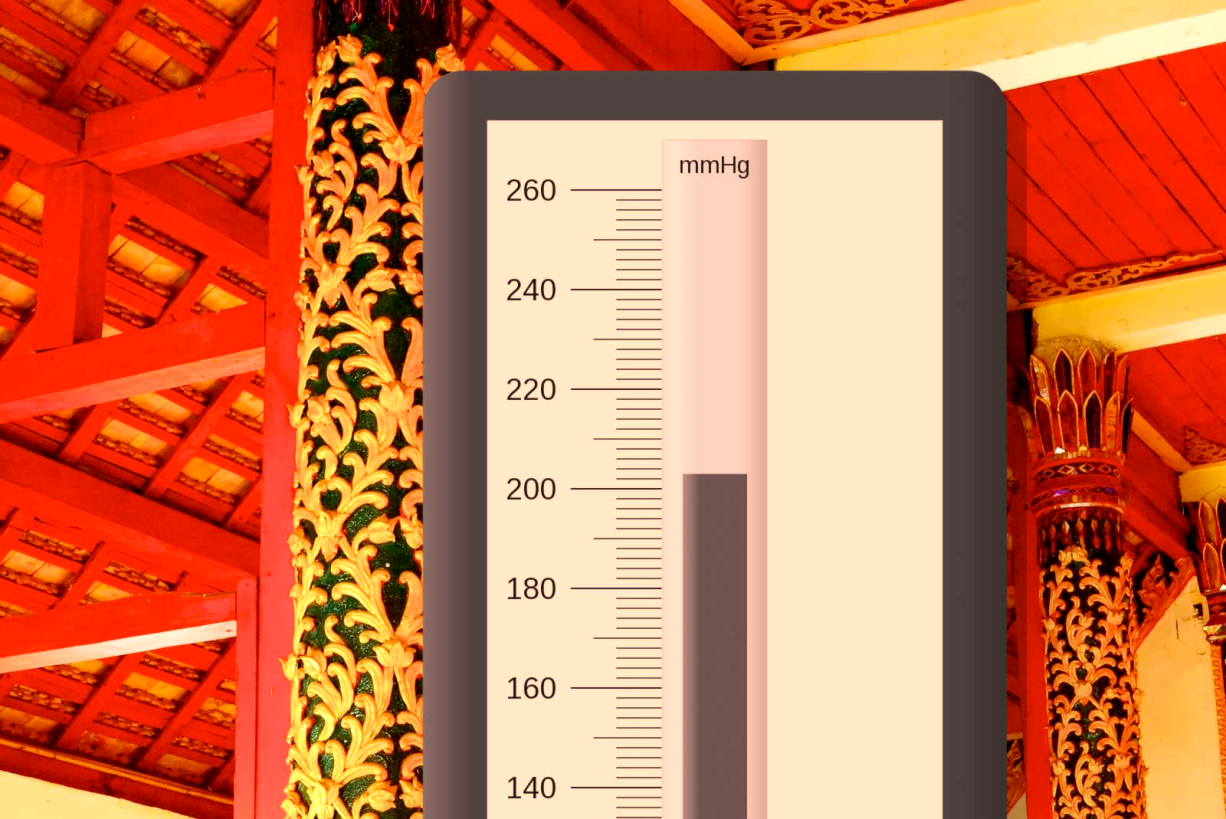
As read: mmHg 203
